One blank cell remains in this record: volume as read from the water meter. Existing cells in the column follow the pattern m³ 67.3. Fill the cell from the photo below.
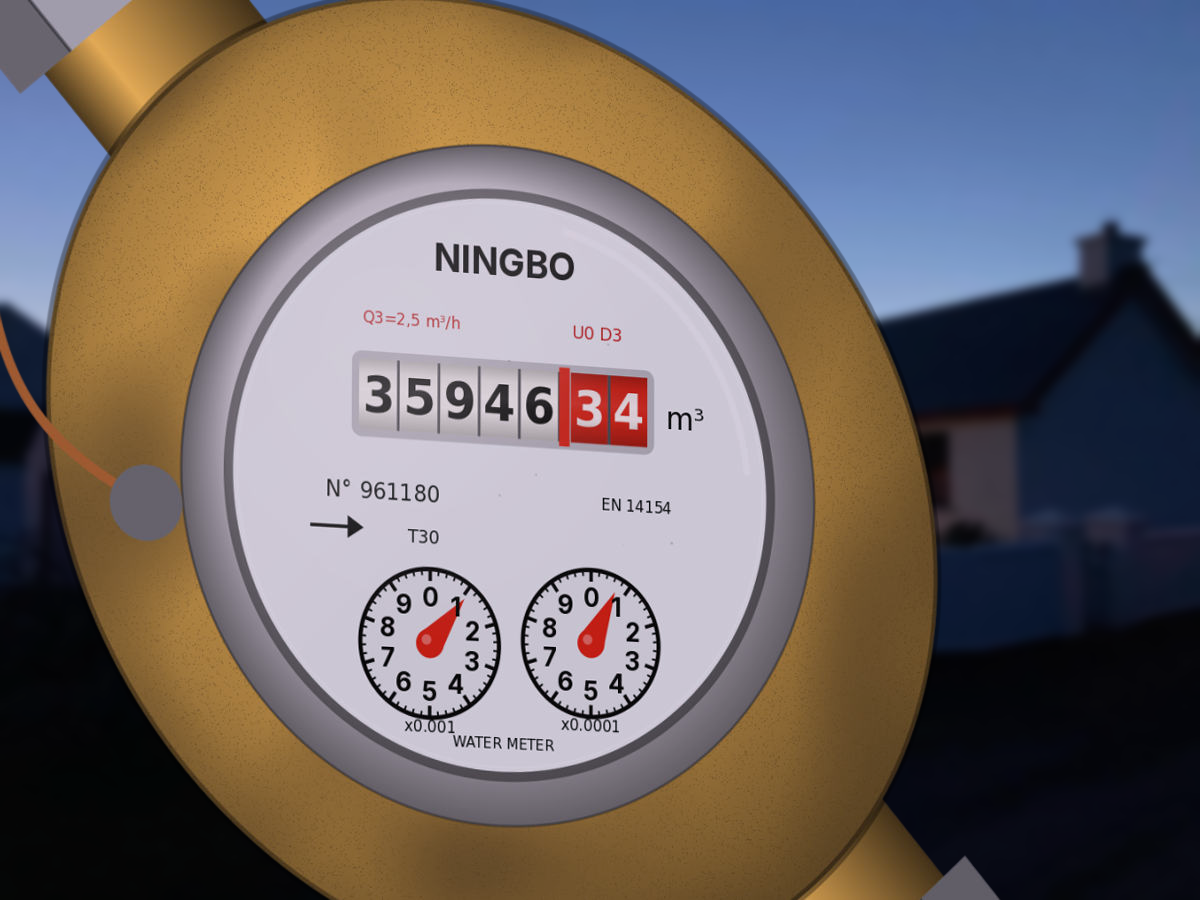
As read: m³ 35946.3410
